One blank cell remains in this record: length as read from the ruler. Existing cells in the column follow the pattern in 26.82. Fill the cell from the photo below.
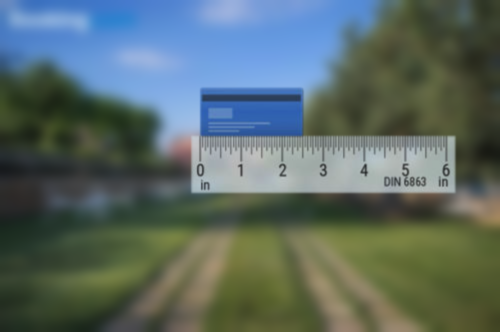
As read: in 2.5
